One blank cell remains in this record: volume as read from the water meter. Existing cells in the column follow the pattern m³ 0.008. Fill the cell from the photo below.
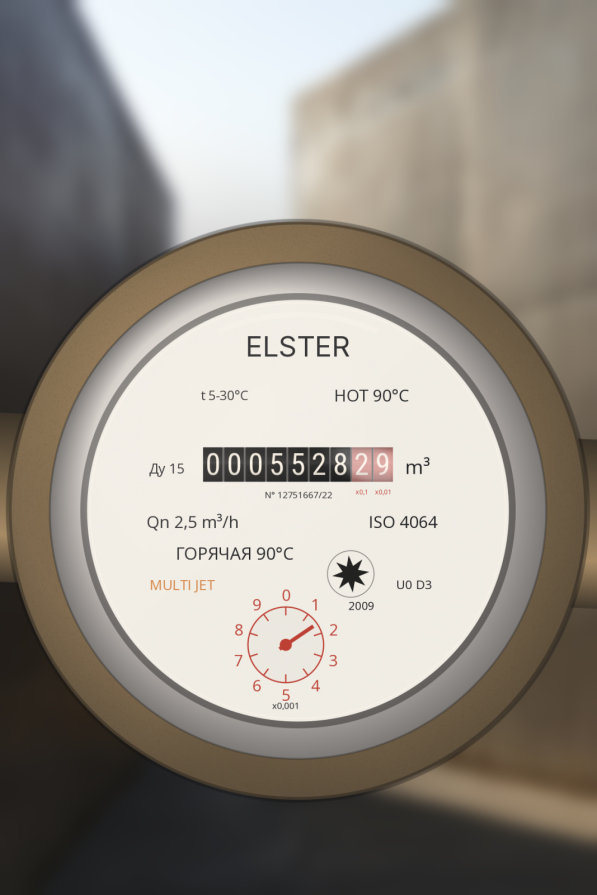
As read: m³ 5528.291
